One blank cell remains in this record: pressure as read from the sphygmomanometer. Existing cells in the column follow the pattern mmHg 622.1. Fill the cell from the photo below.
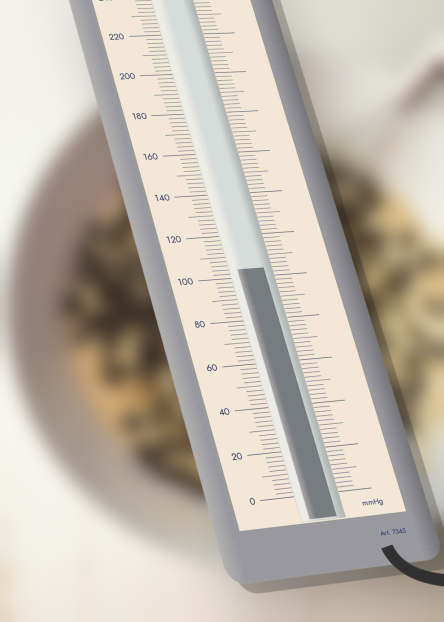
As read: mmHg 104
